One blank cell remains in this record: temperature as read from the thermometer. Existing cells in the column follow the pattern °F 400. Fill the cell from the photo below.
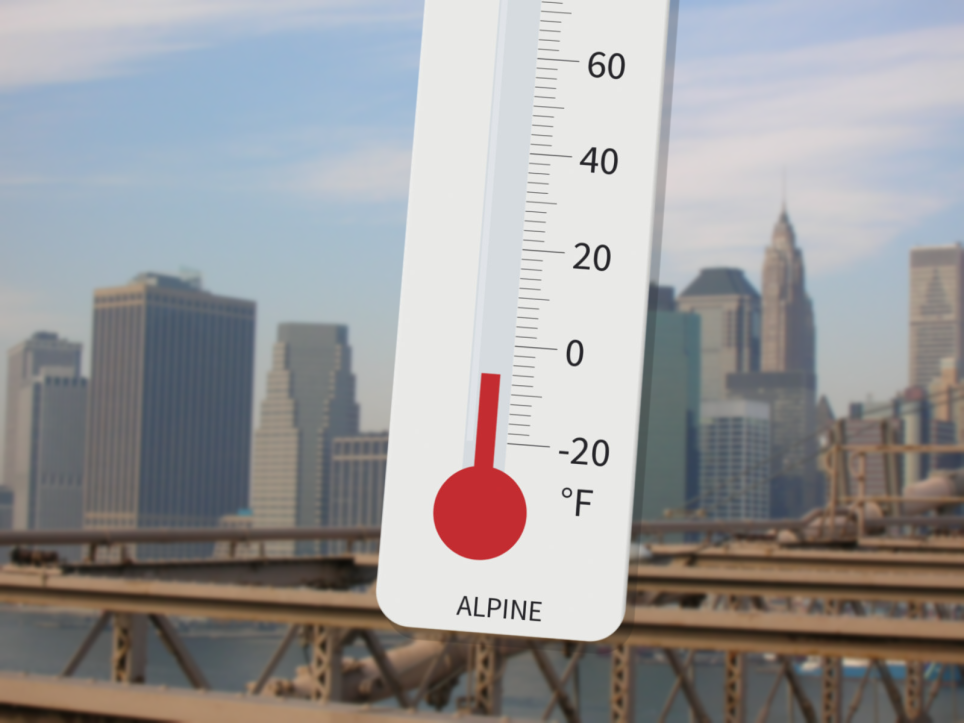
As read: °F -6
